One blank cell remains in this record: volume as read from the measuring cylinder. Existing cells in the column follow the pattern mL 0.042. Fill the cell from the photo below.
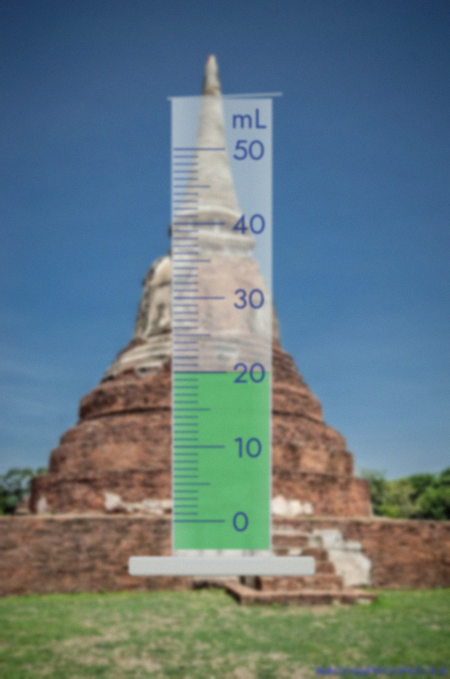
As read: mL 20
